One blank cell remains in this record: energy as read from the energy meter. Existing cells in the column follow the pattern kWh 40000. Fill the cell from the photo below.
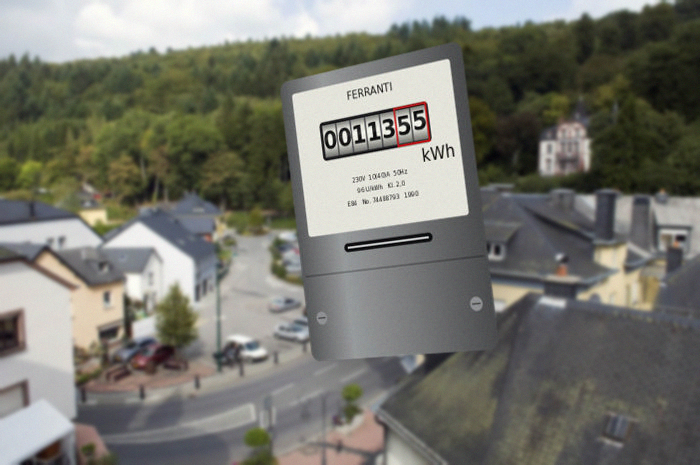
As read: kWh 113.55
